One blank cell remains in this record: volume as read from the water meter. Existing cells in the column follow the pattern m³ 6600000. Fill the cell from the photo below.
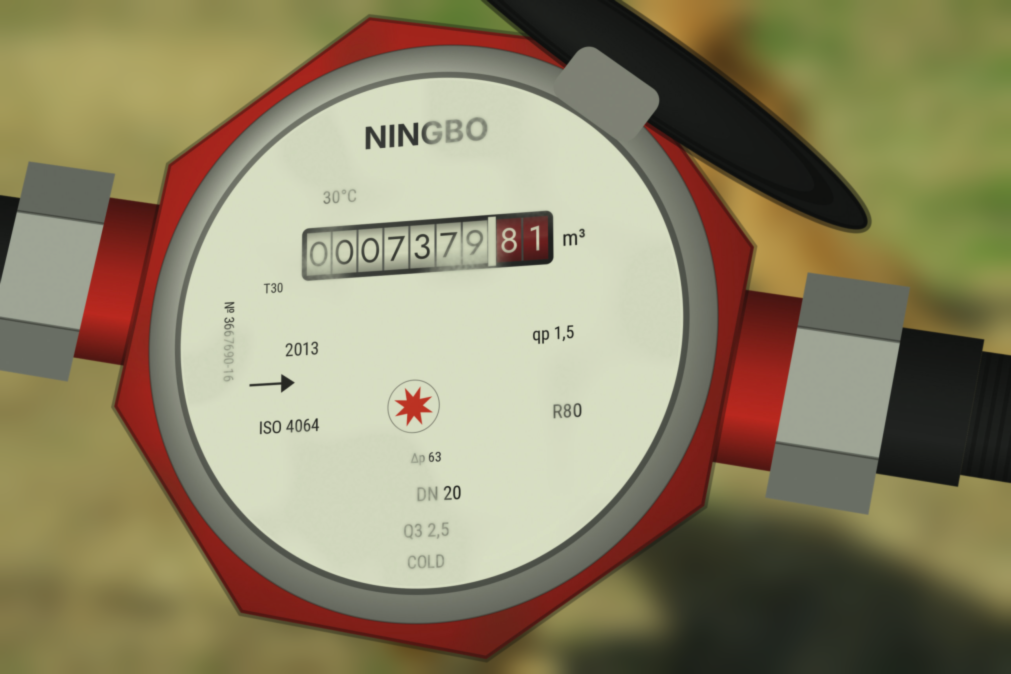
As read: m³ 7379.81
